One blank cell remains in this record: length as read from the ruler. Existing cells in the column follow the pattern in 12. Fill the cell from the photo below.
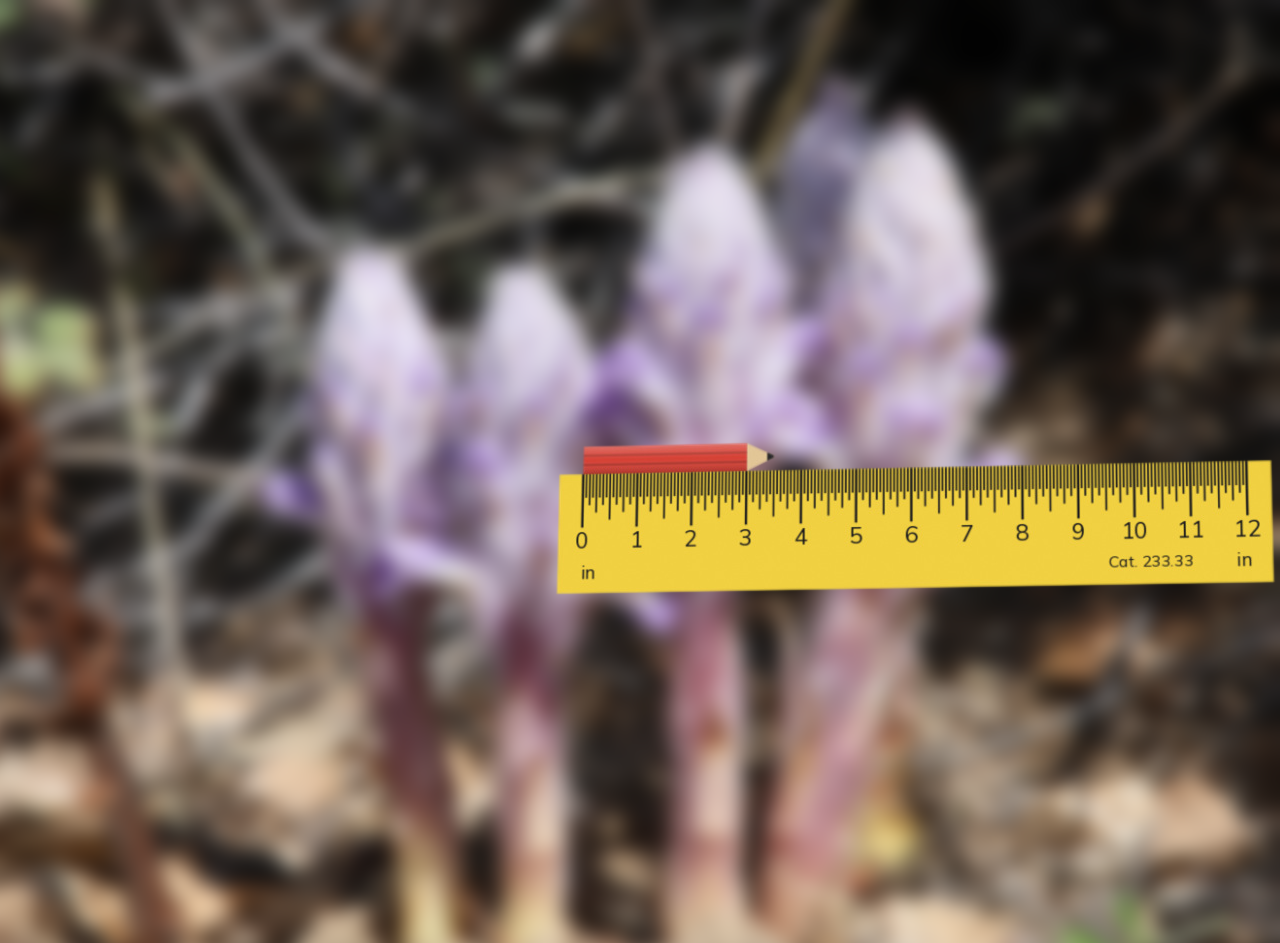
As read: in 3.5
